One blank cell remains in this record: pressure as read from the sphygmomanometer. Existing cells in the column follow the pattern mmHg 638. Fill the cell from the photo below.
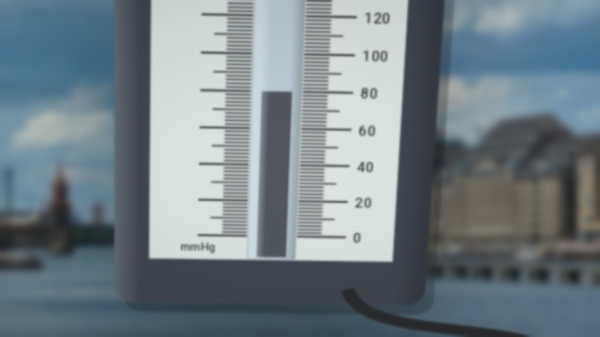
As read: mmHg 80
